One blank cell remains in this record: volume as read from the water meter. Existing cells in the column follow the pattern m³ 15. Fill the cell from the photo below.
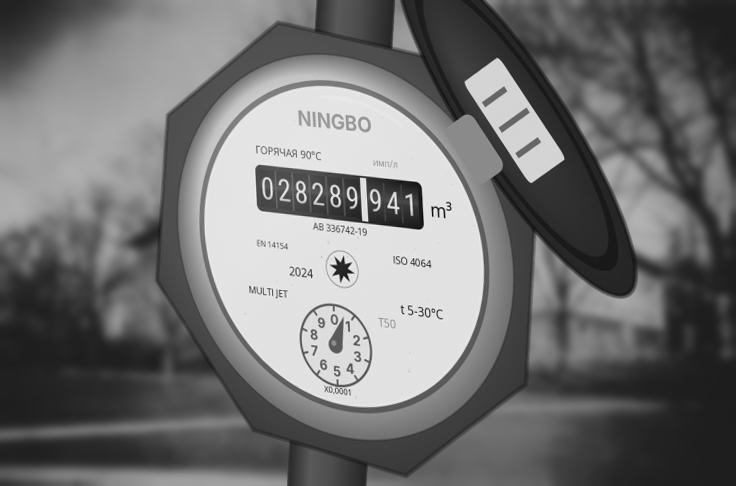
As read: m³ 28289.9410
